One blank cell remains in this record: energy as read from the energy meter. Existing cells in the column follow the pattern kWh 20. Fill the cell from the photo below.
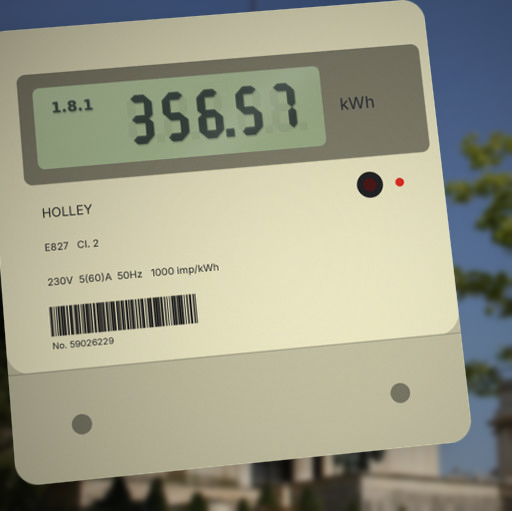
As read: kWh 356.57
